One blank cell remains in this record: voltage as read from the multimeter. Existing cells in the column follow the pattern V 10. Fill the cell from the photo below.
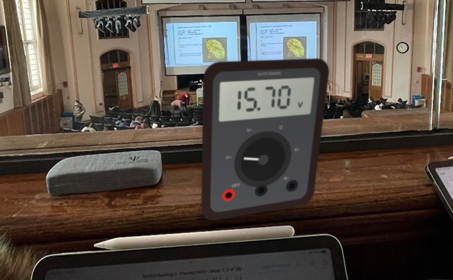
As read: V 15.70
